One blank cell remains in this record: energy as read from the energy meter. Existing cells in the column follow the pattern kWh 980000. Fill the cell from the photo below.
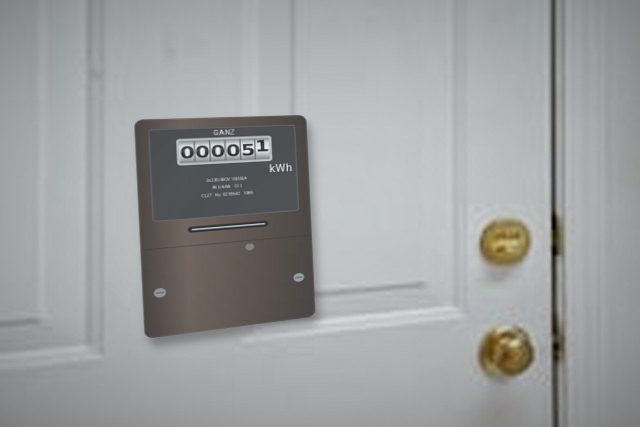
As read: kWh 51
